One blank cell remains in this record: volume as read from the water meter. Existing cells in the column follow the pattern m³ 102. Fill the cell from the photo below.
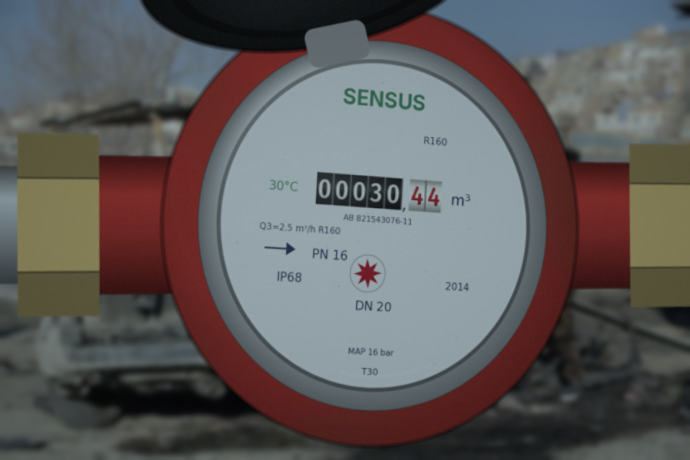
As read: m³ 30.44
